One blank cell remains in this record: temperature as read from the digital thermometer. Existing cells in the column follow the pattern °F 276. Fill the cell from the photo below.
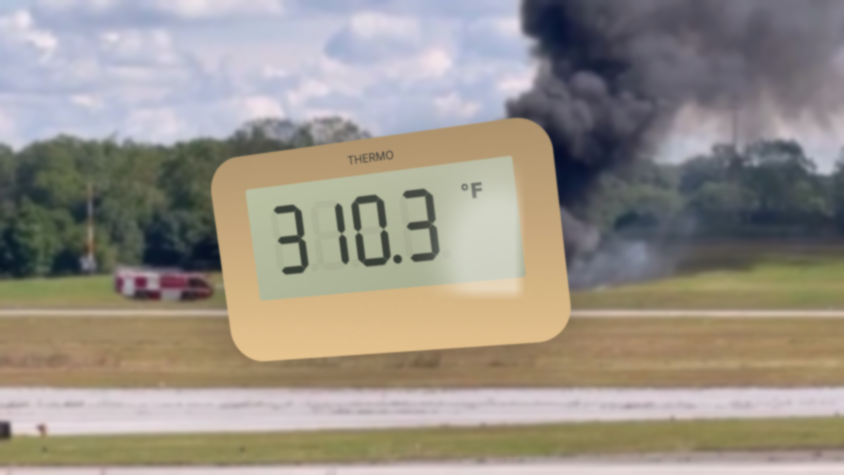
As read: °F 310.3
